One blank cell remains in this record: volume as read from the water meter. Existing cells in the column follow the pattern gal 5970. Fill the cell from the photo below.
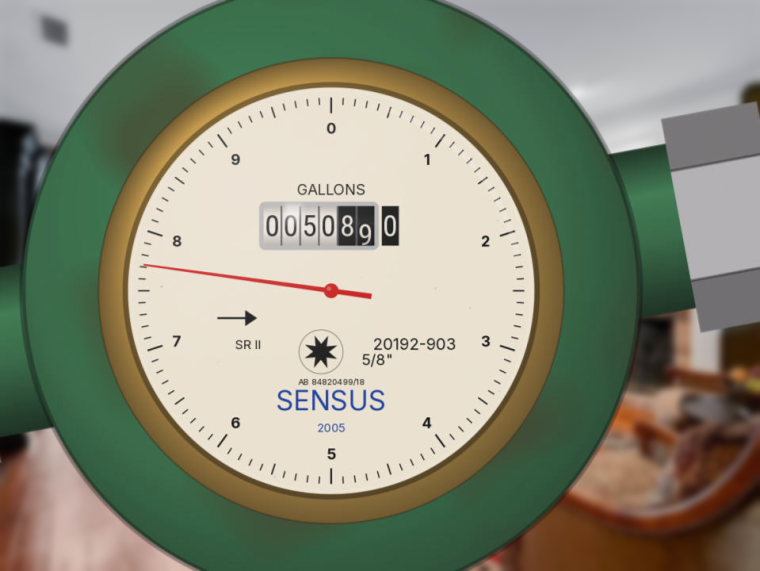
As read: gal 50887.7
